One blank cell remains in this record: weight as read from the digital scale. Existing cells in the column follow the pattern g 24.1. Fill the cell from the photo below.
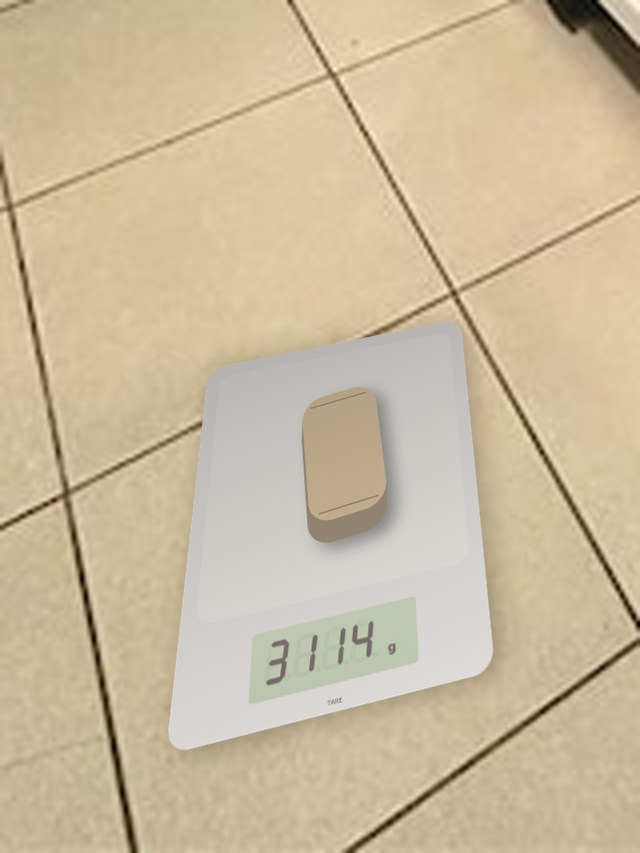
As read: g 3114
